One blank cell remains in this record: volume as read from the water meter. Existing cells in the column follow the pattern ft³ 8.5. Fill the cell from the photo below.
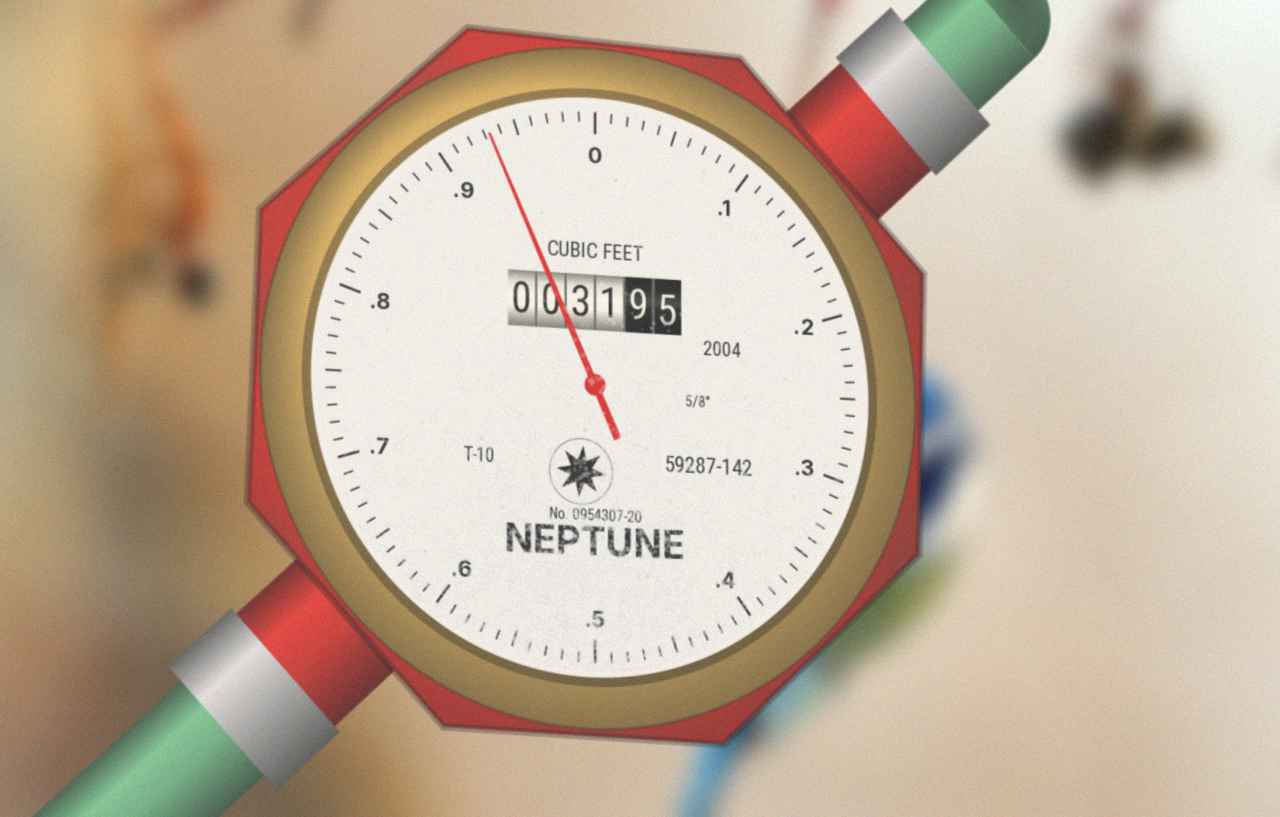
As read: ft³ 3194.93
